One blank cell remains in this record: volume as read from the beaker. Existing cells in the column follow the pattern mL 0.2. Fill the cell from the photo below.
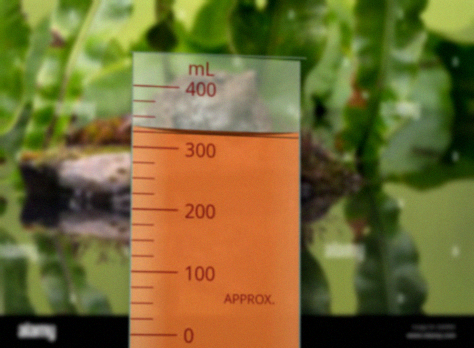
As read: mL 325
